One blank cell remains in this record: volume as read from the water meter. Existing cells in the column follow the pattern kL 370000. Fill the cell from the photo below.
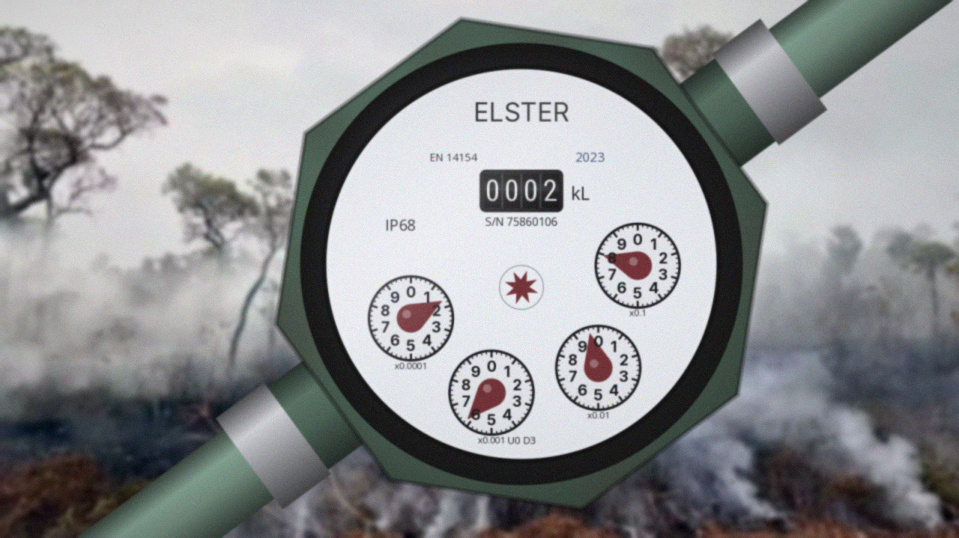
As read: kL 2.7961
